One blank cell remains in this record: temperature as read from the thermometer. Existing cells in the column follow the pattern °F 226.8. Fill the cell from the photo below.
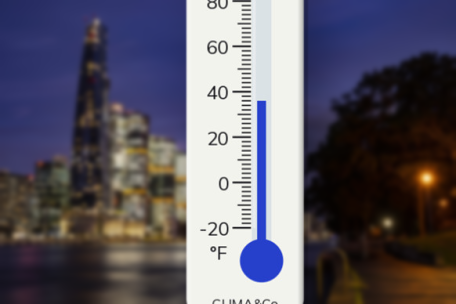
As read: °F 36
